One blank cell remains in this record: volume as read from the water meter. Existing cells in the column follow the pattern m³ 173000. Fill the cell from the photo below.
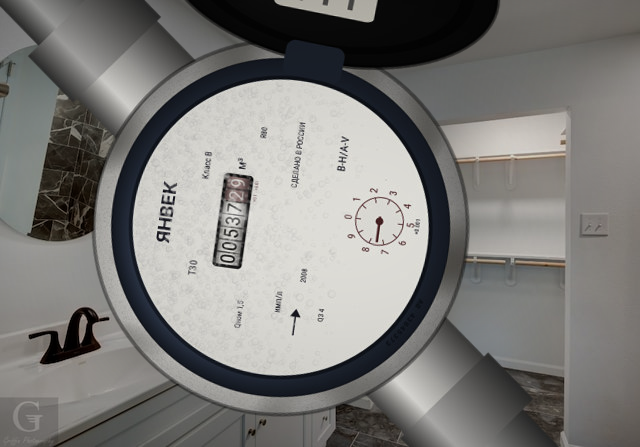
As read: m³ 537.297
